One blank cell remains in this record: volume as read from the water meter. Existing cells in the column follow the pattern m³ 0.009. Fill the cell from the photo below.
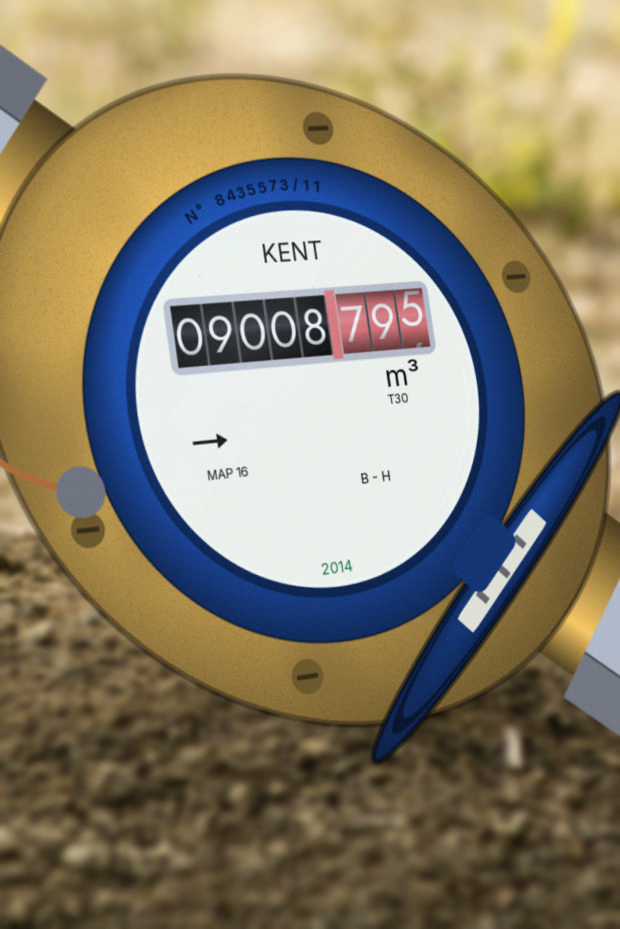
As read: m³ 9008.795
